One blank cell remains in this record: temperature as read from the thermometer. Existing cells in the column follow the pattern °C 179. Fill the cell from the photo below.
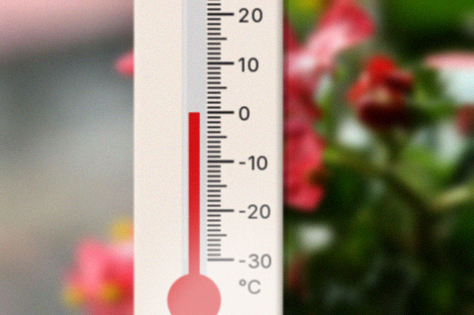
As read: °C 0
